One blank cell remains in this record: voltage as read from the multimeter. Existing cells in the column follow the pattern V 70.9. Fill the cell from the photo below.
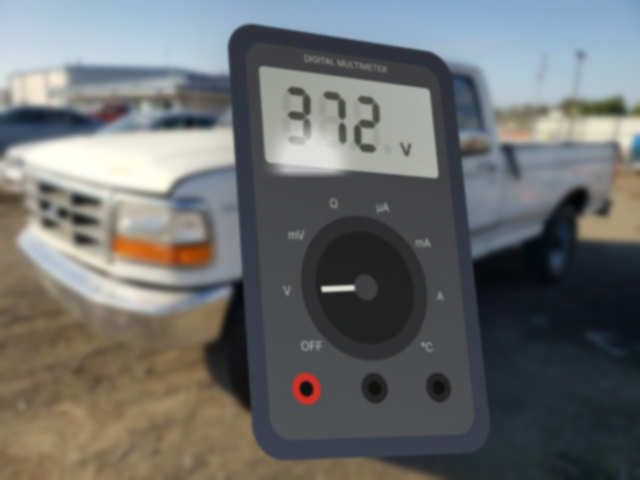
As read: V 372
